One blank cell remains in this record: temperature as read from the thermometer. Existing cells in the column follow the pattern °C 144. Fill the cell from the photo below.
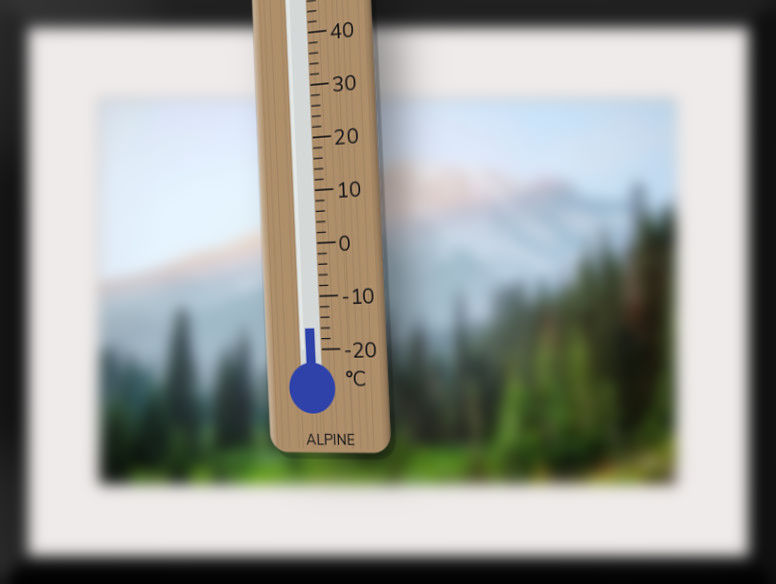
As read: °C -16
